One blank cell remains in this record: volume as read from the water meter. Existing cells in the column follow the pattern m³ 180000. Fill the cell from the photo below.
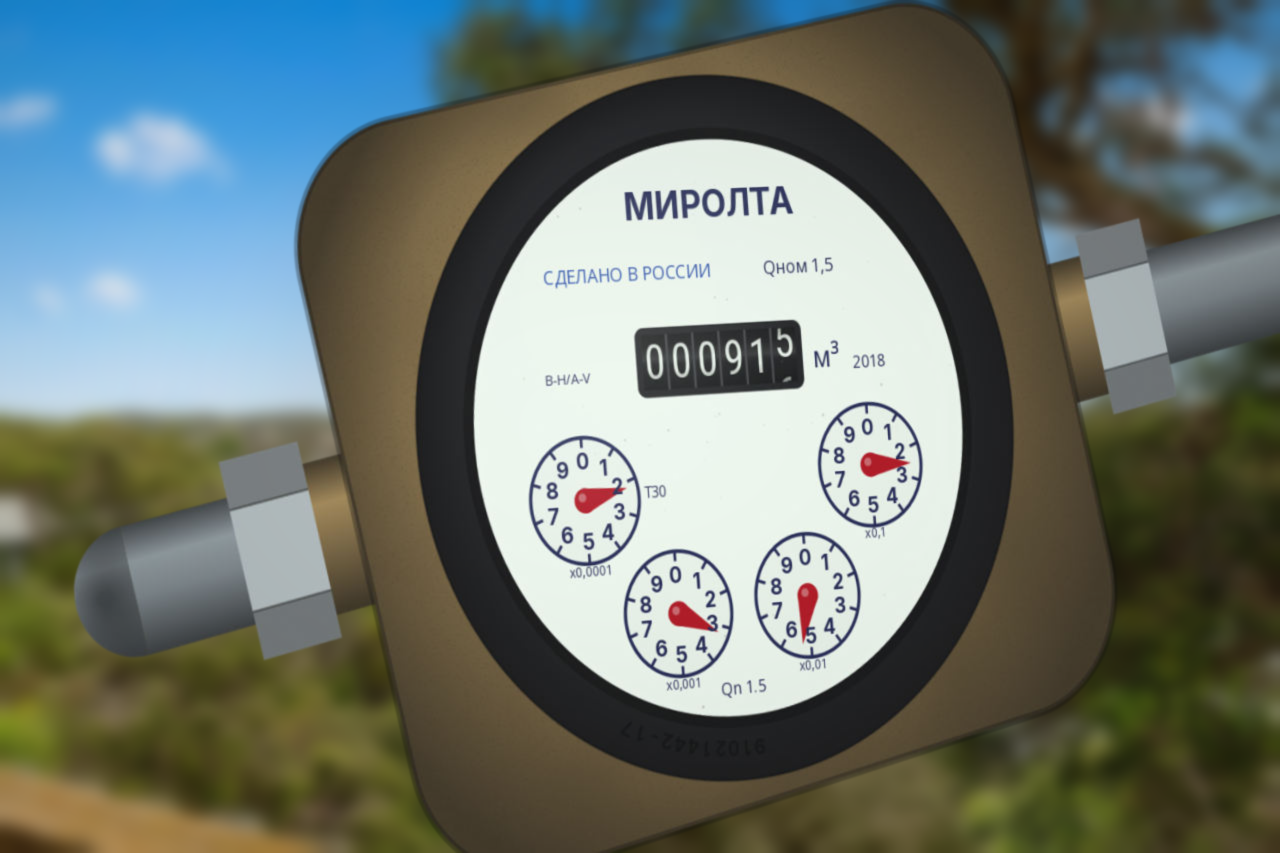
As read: m³ 915.2532
